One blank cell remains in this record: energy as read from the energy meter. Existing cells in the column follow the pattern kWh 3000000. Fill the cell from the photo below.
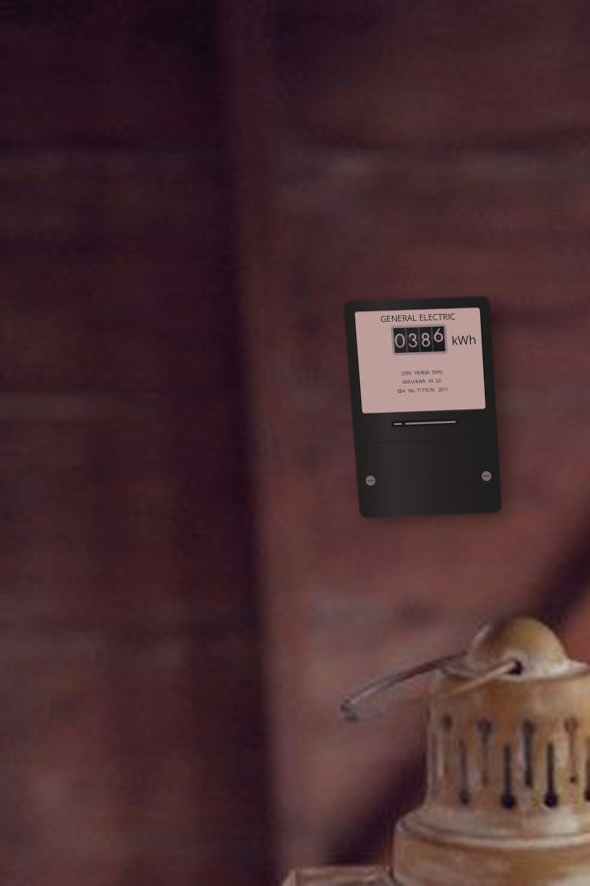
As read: kWh 386
